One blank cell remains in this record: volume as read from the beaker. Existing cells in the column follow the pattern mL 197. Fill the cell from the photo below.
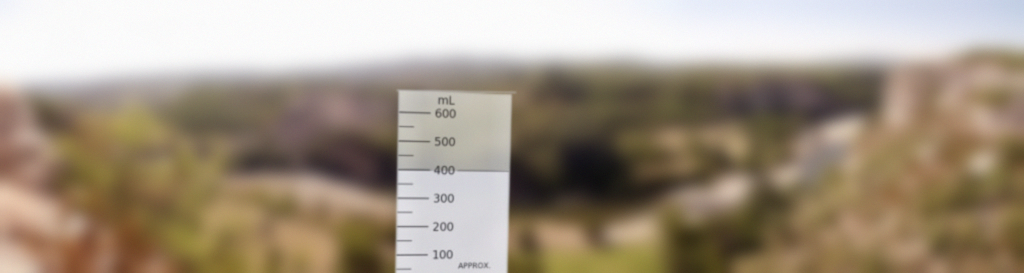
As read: mL 400
